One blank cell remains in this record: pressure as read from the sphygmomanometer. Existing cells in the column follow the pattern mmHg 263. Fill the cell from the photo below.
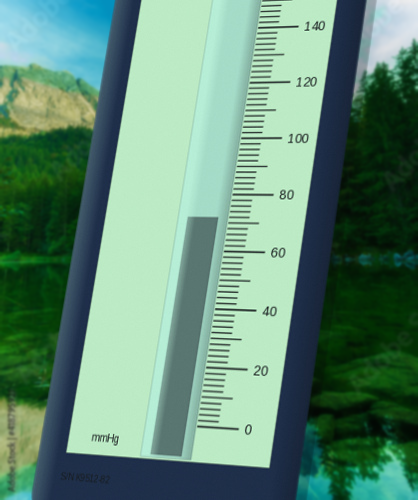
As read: mmHg 72
